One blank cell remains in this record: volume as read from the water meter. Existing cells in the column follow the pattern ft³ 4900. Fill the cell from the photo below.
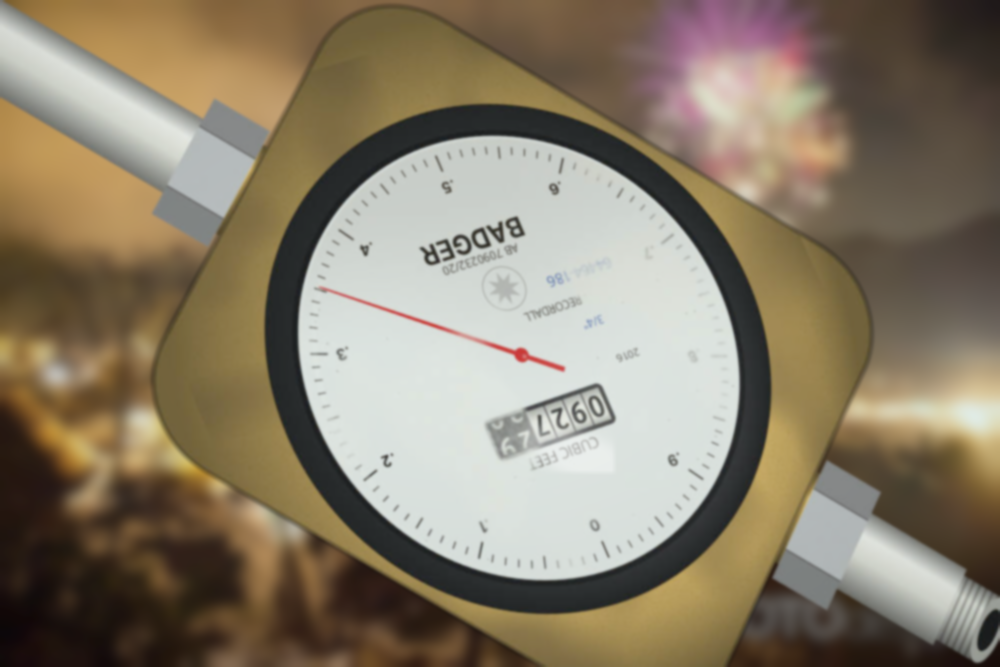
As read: ft³ 92729.35
